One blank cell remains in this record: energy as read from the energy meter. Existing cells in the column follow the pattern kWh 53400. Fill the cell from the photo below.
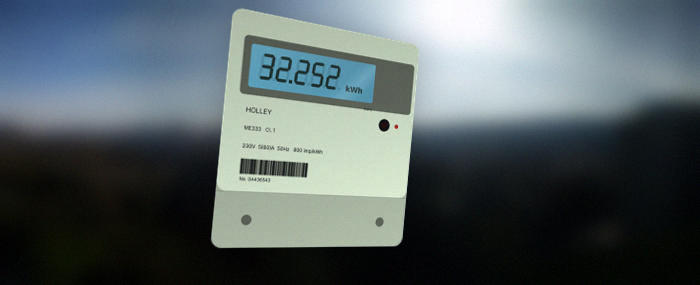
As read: kWh 32.252
